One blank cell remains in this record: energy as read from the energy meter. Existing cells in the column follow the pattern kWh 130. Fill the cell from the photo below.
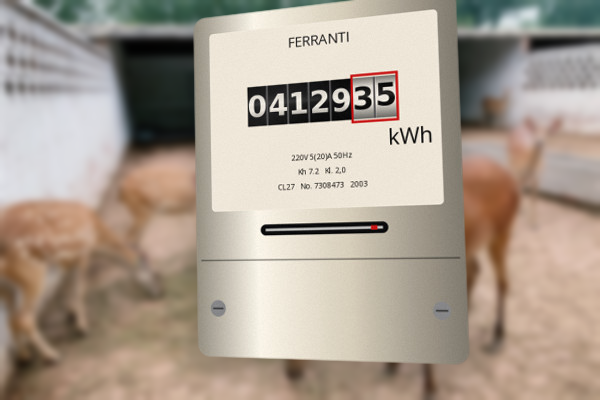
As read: kWh 4129.35
